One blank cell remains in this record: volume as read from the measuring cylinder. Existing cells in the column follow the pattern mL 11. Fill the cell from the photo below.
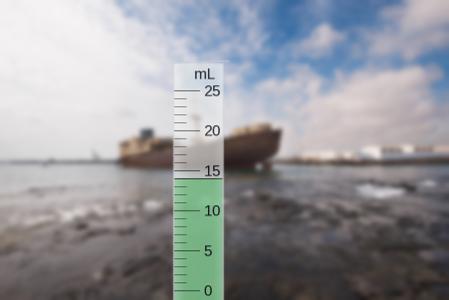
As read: mL 14
